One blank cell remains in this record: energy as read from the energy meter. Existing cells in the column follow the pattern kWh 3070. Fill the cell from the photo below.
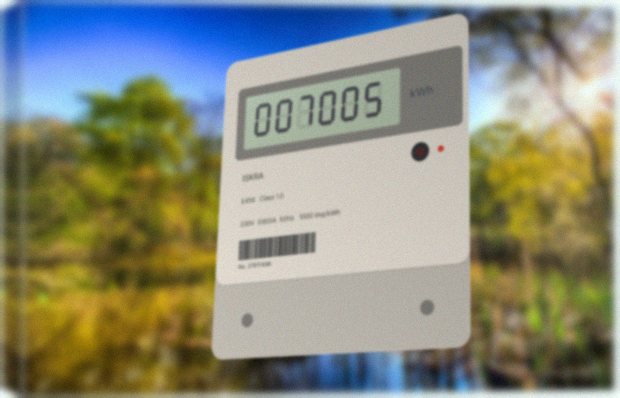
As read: kWh 7005
